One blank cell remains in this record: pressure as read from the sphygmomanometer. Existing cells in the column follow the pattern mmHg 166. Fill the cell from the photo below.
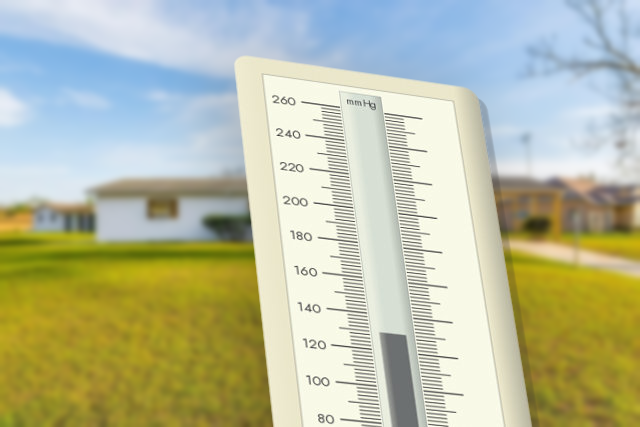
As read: mmHg 130
